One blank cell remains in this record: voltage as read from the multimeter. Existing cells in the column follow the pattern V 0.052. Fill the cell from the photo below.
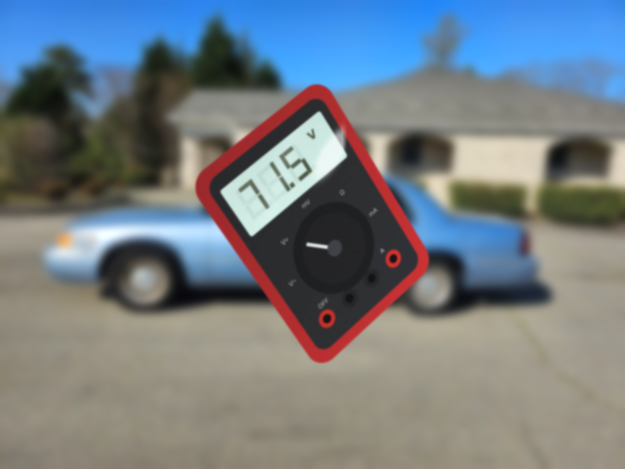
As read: V 71.5
